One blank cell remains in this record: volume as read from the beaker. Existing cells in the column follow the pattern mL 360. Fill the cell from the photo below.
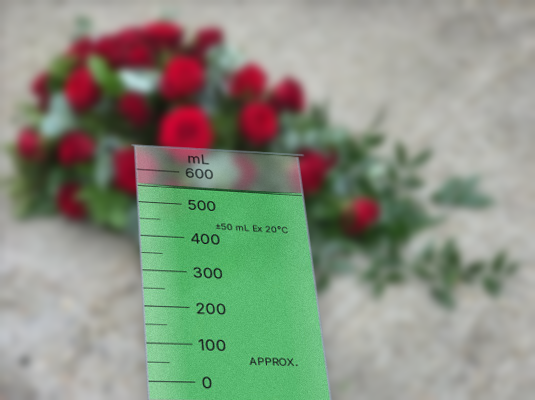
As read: mL 550
